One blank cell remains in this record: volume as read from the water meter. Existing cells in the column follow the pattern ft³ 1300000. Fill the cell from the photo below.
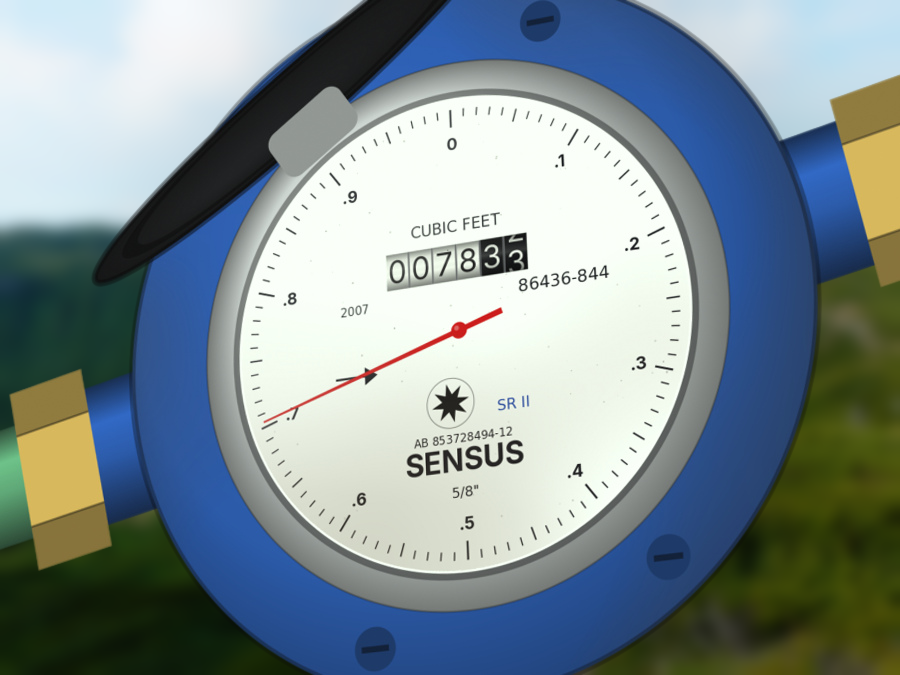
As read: ft³ 7832.70
